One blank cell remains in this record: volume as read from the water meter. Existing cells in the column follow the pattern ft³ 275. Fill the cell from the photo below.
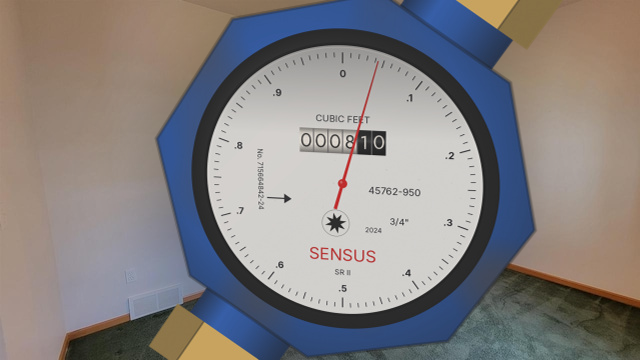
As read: ft³ 810.04
